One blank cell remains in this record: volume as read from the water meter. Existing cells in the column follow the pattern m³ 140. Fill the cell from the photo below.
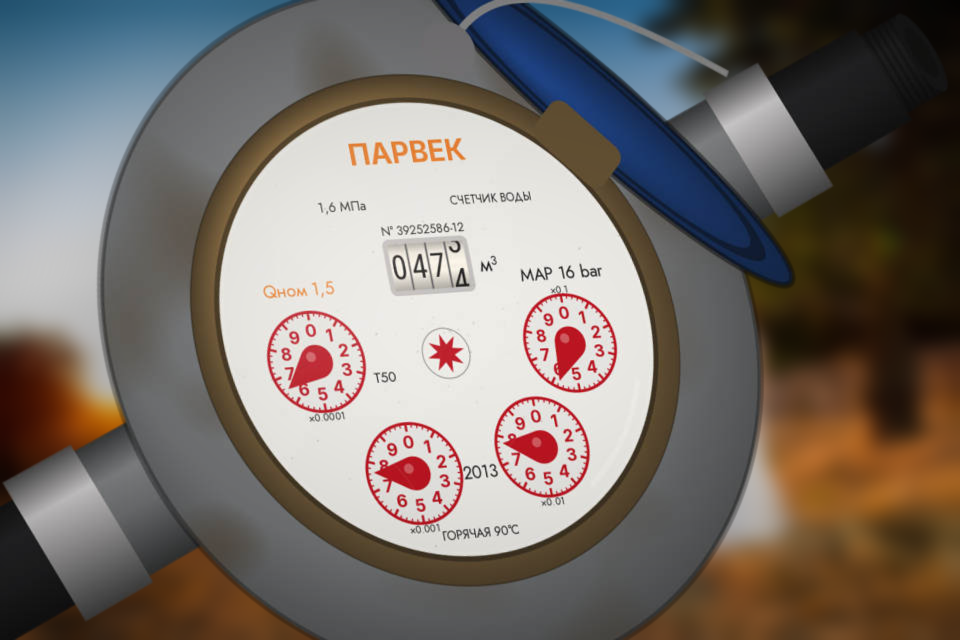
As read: m³ 473.5776
